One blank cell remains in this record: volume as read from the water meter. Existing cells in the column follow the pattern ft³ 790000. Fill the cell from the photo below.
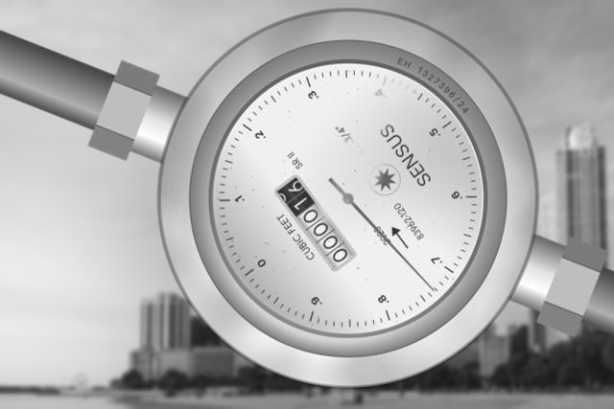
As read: ft³ 15.73
